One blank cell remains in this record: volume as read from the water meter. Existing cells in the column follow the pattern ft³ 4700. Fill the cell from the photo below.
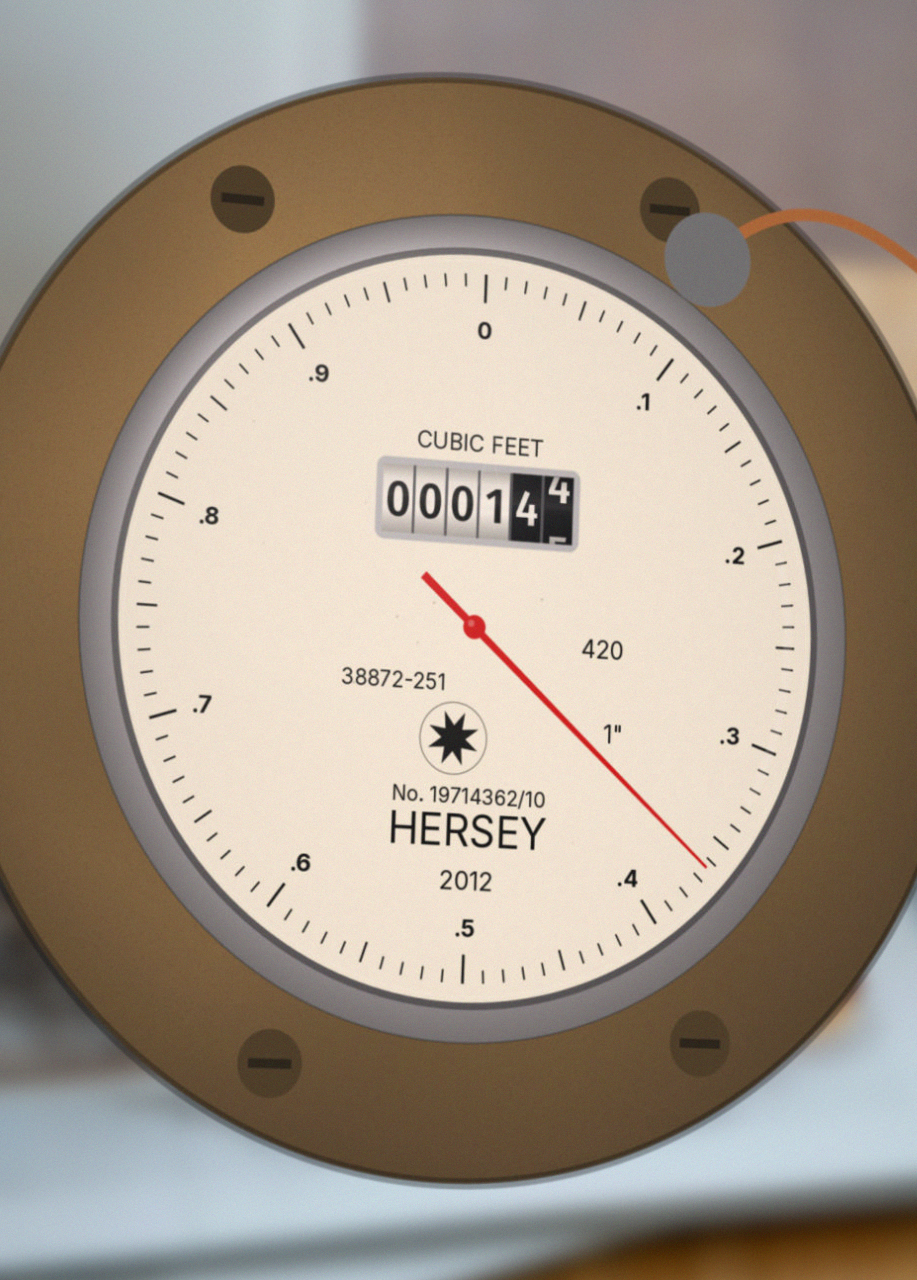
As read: ft³ 144.36
